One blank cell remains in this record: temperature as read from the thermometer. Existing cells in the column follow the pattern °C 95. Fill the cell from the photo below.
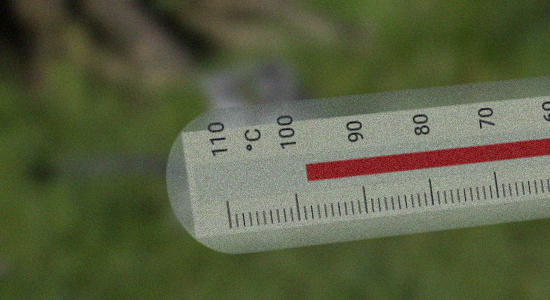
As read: °C 98
